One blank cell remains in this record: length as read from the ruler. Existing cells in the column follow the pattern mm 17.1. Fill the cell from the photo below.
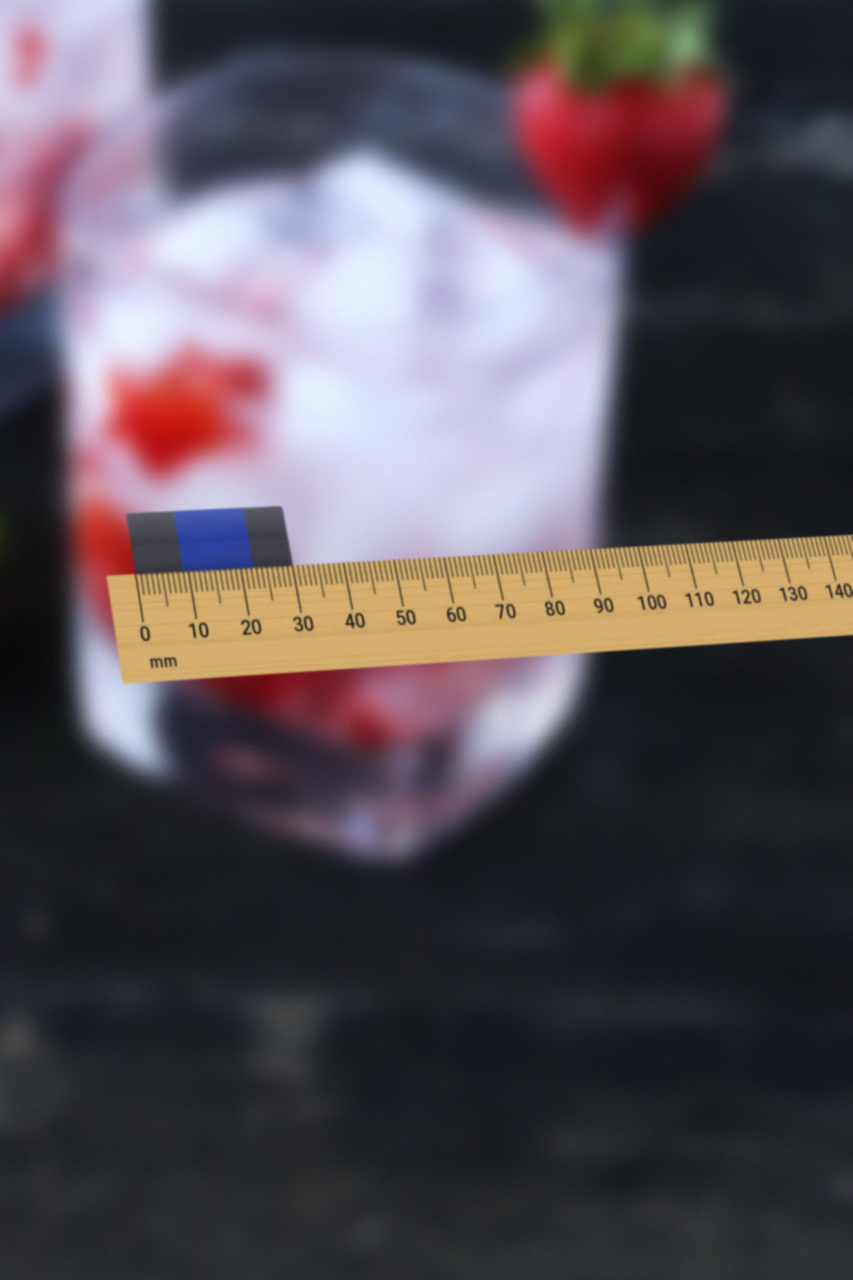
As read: mm 30
